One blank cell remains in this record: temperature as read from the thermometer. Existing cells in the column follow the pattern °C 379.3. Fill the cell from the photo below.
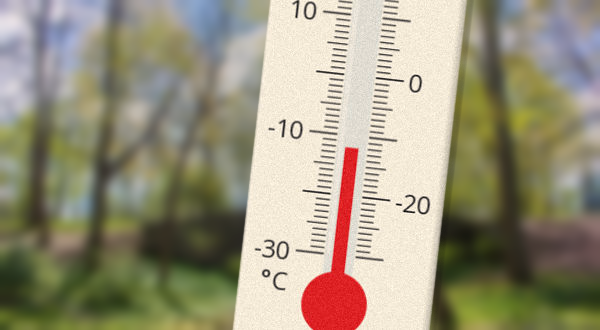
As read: °C -12
